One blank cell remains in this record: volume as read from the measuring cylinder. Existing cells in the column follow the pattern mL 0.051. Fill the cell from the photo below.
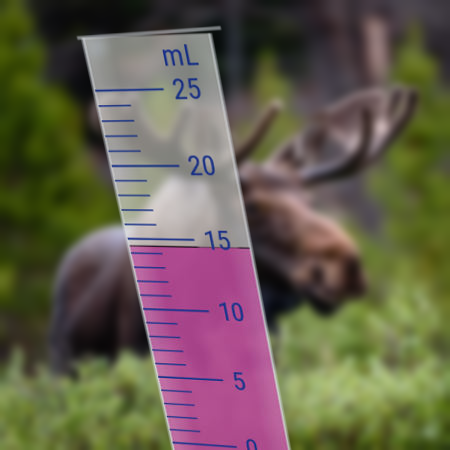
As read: mL 14.5
